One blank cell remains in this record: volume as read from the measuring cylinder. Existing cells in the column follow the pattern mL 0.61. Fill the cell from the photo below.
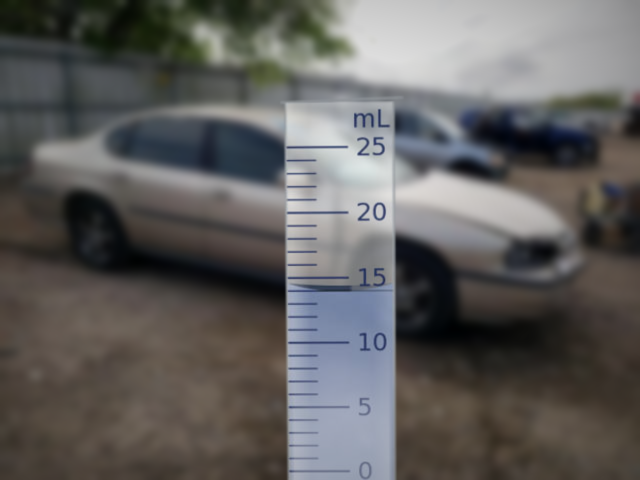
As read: mL 14
